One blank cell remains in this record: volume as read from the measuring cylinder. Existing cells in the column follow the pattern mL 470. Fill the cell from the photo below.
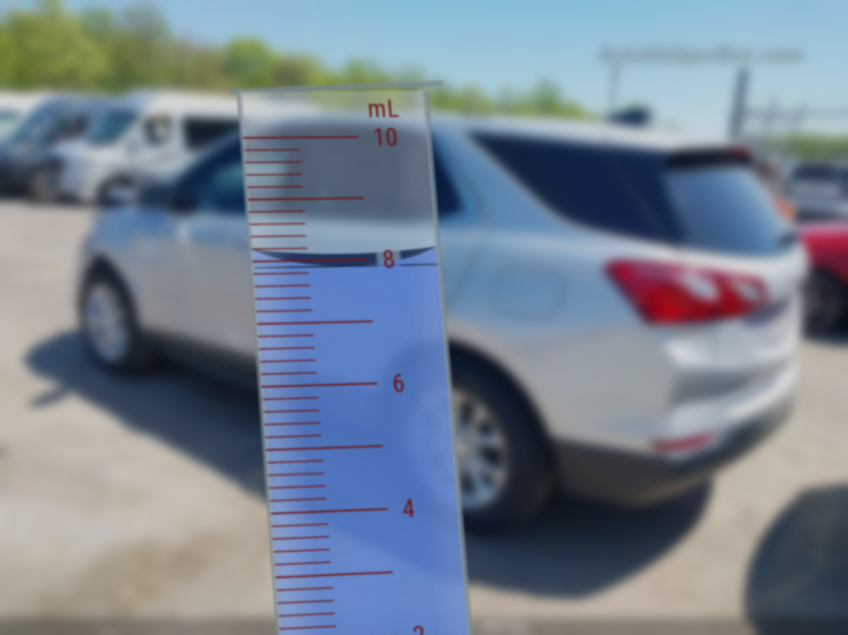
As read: mL 7.9
